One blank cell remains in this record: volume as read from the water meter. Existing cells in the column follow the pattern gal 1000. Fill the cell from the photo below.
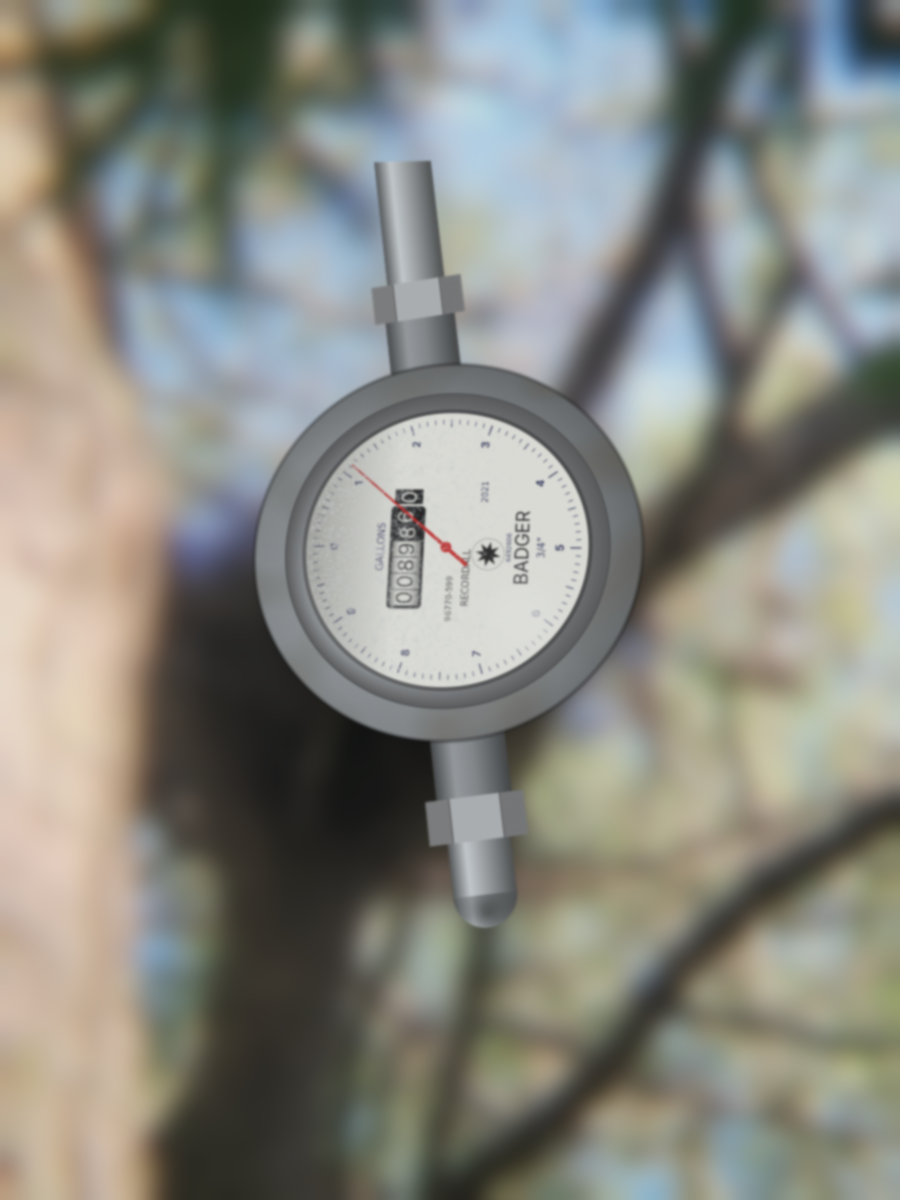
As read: gal 89861.1
